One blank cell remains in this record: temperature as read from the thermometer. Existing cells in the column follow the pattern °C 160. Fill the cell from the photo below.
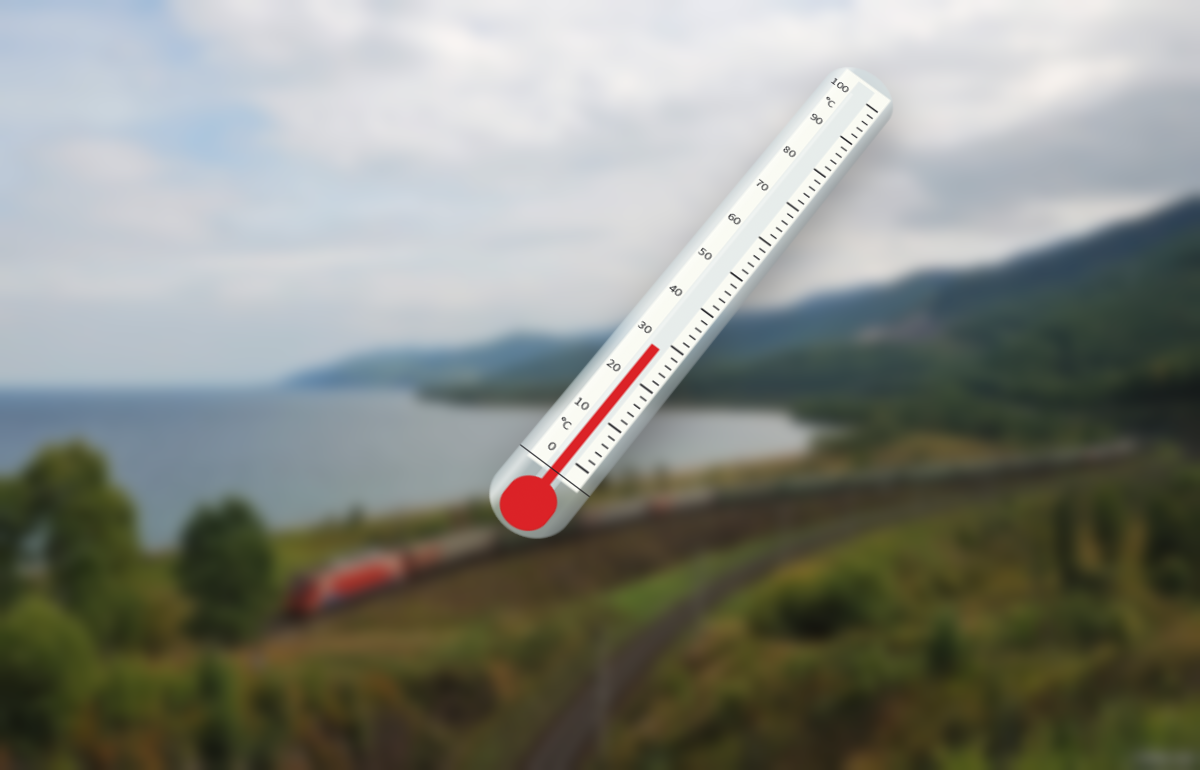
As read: °C 28
